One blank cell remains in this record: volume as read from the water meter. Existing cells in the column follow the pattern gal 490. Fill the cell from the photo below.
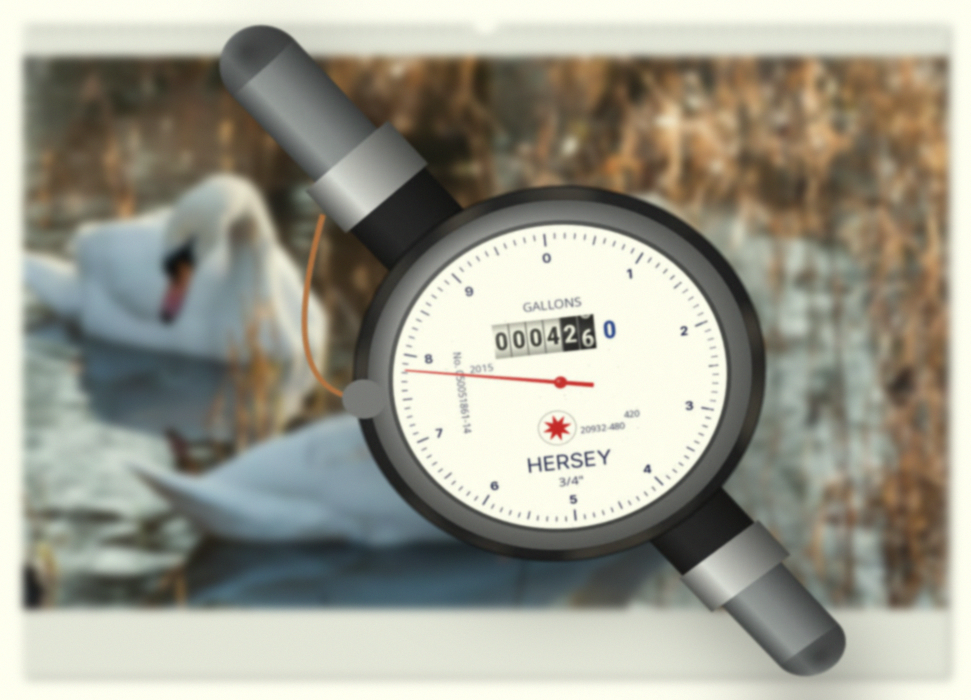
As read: gal 4257.8
